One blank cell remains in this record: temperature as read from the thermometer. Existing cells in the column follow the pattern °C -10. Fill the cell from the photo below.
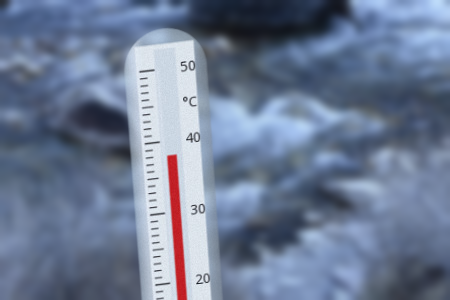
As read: °C 38
